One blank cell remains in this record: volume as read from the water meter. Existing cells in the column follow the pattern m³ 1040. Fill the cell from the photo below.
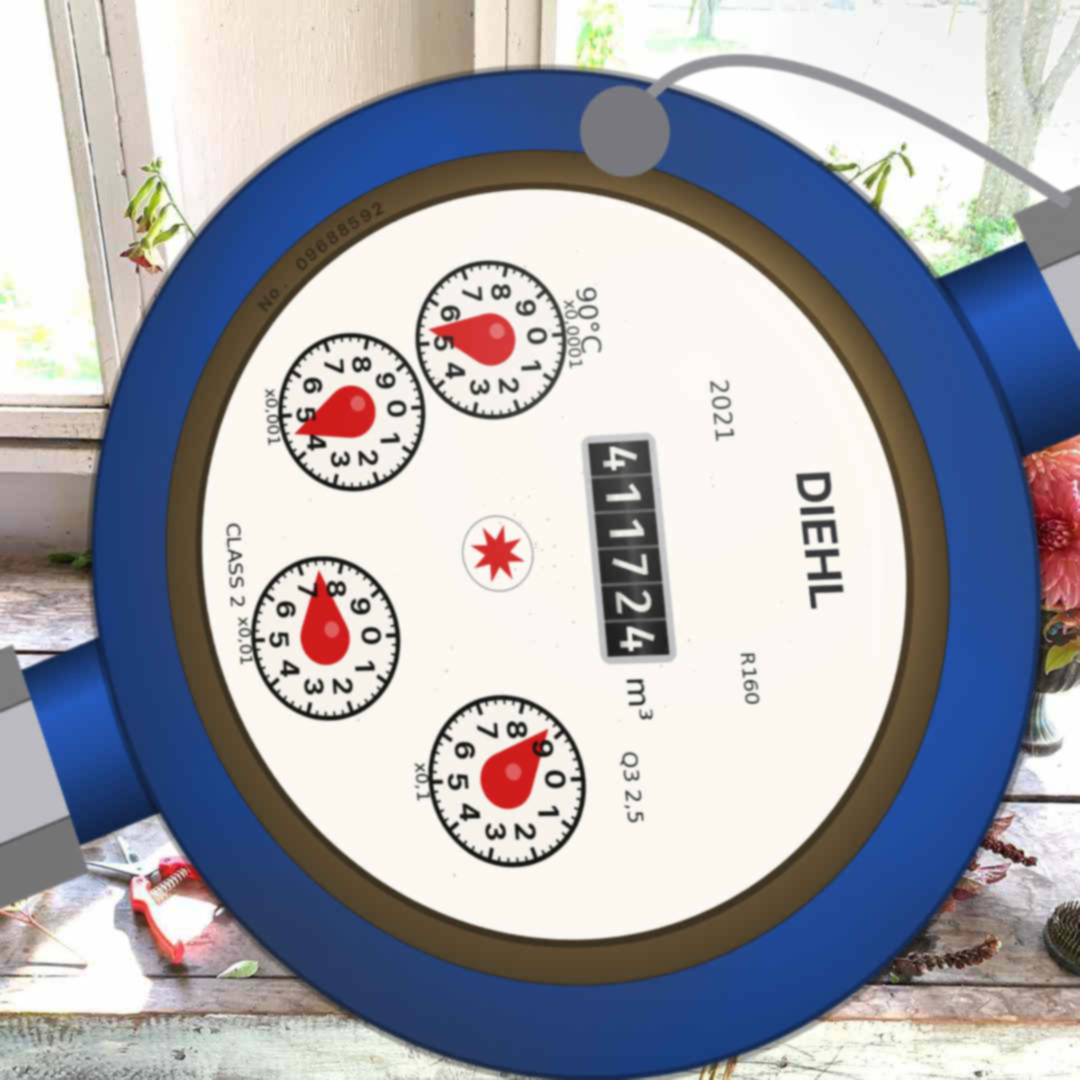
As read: m³ 411724.8745
